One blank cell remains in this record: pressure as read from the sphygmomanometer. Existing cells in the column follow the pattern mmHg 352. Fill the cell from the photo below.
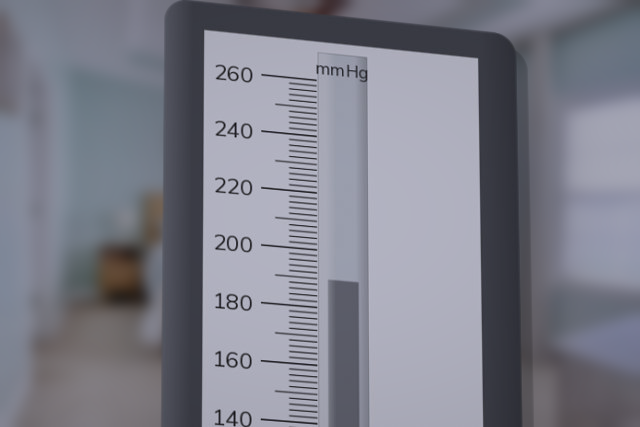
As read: mmHg 190
